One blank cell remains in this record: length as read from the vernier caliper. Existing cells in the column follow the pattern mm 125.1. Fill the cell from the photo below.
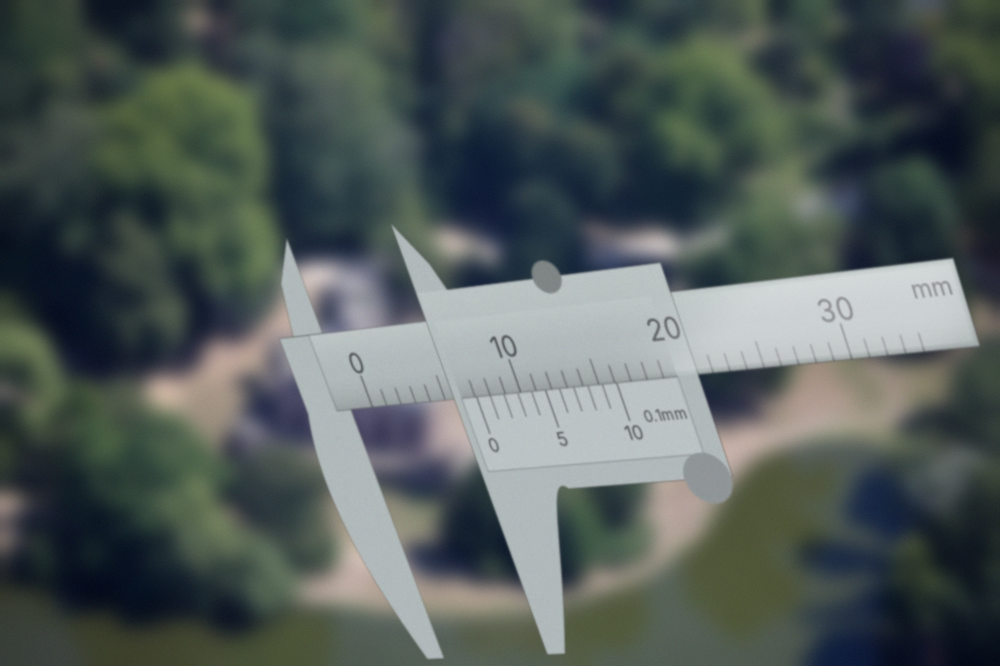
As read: mm 7.1
